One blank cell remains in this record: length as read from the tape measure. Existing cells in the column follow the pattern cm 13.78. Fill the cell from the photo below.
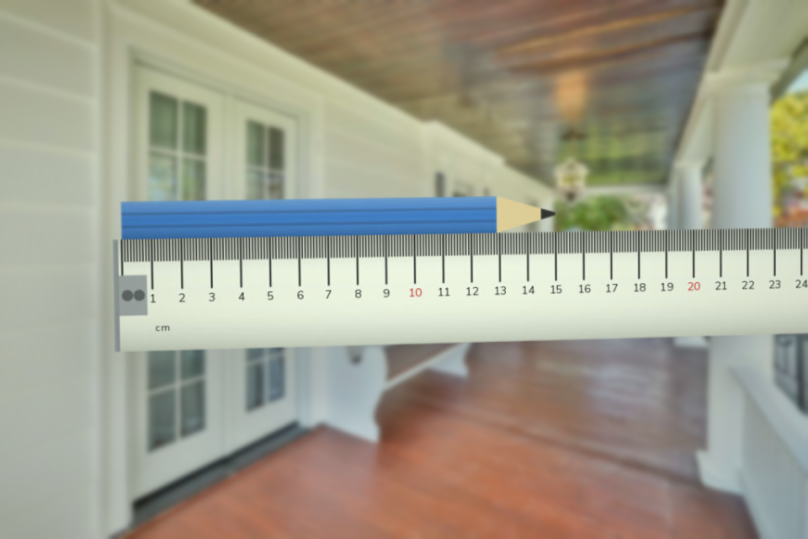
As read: cm 15
